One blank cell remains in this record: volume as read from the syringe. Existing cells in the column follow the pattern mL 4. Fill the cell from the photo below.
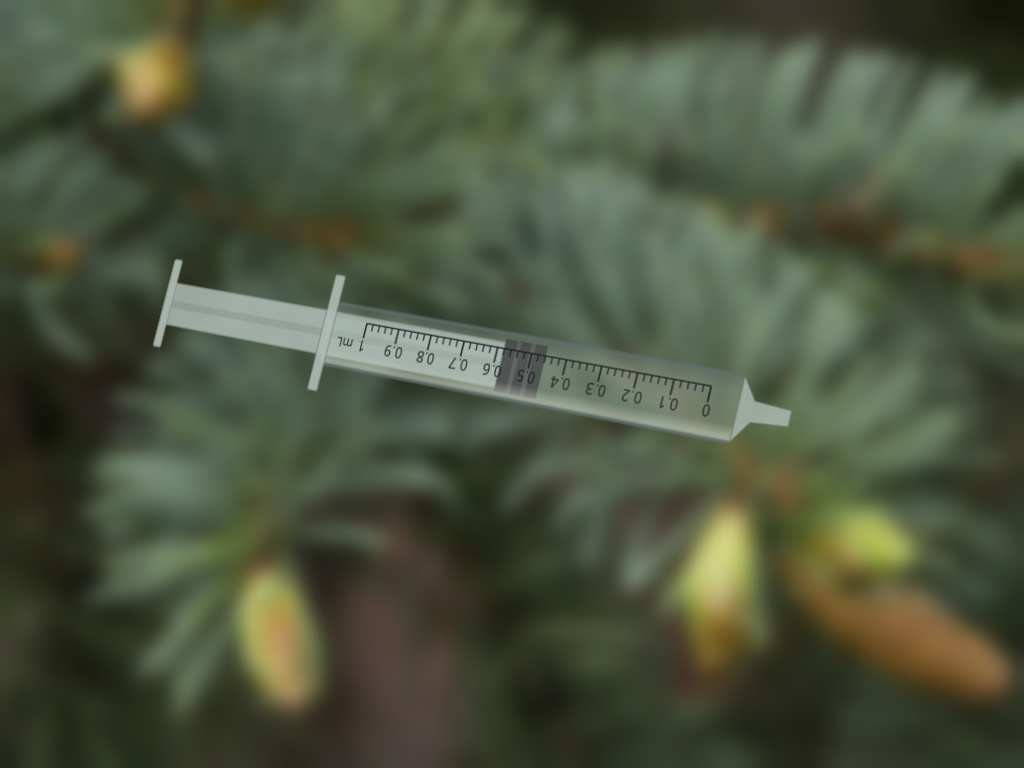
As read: mL 0.46
